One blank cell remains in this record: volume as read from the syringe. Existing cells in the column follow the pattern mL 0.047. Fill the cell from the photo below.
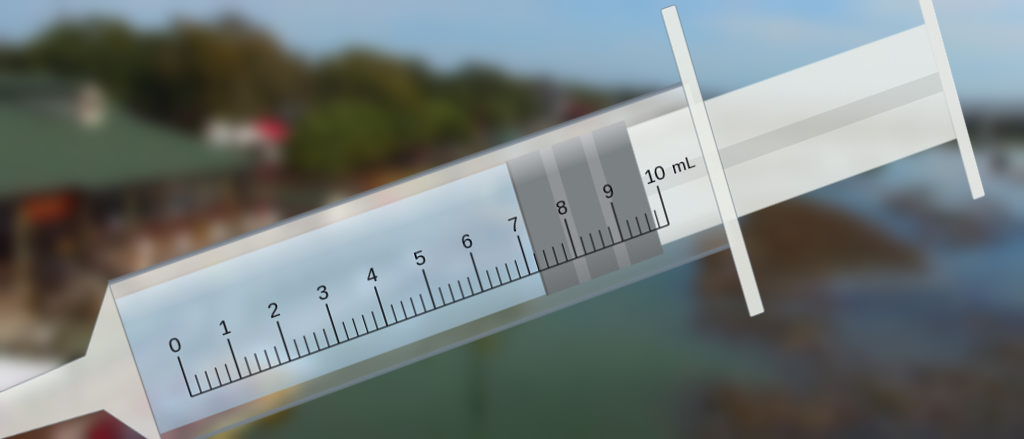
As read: mL 7.2
